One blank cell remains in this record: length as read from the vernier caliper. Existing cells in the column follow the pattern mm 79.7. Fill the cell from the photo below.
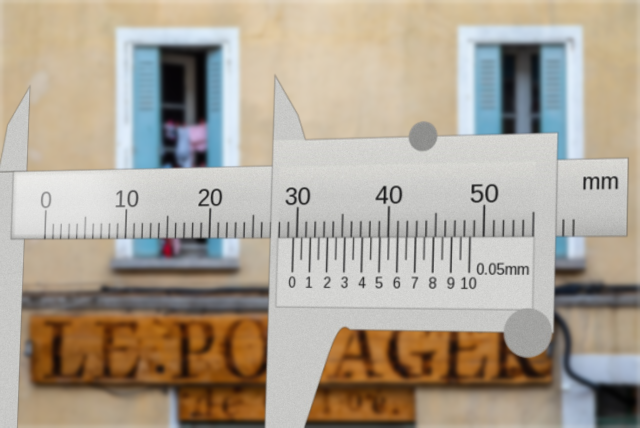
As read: mm 29.6
